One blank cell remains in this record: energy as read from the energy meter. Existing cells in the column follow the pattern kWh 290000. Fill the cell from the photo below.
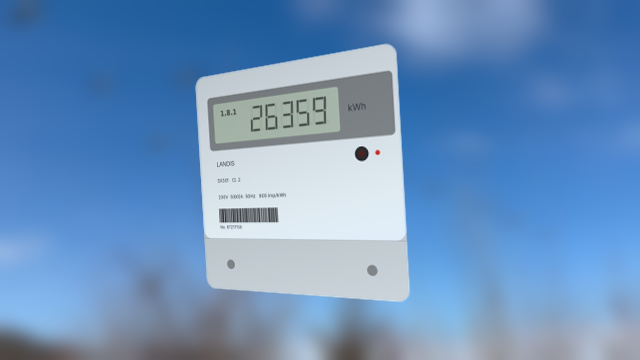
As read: kWh 26359
